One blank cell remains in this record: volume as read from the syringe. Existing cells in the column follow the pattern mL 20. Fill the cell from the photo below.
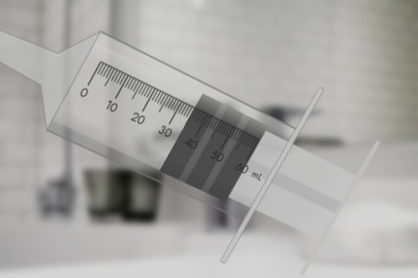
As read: mL 35
